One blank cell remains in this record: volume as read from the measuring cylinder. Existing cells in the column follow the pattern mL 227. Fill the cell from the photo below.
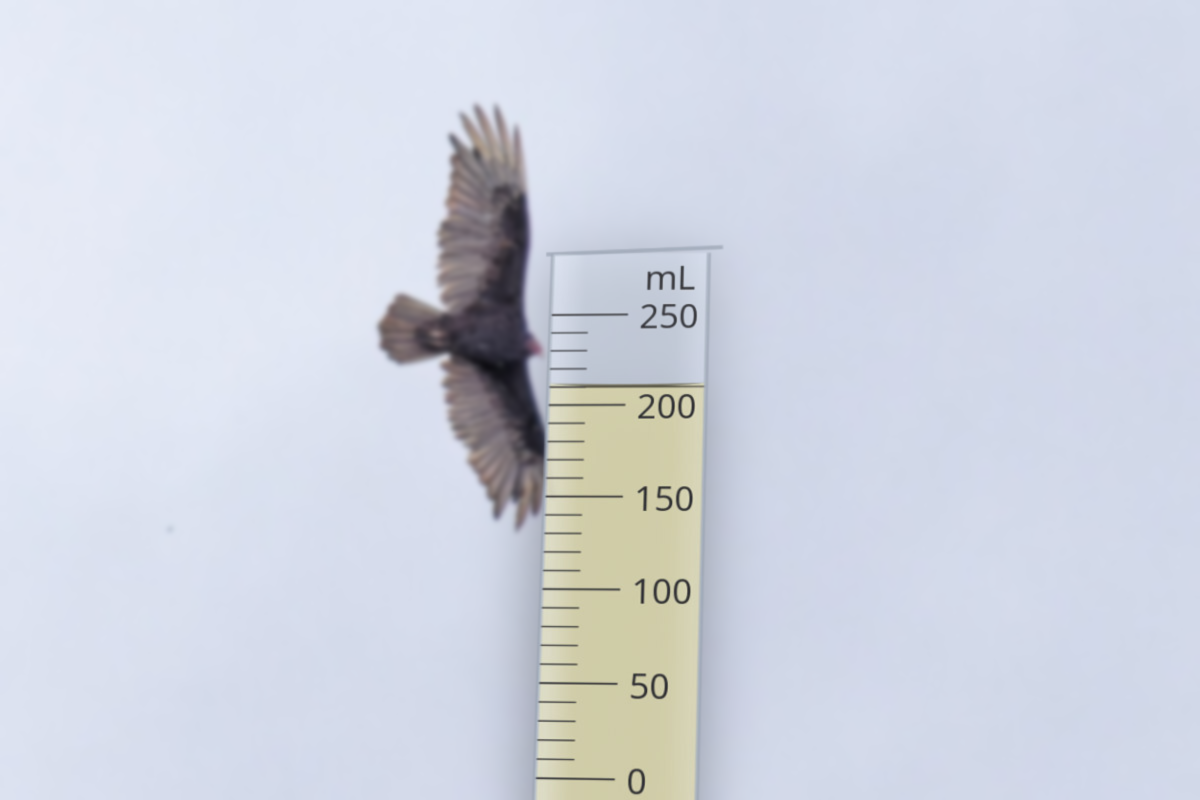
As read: mL 210
